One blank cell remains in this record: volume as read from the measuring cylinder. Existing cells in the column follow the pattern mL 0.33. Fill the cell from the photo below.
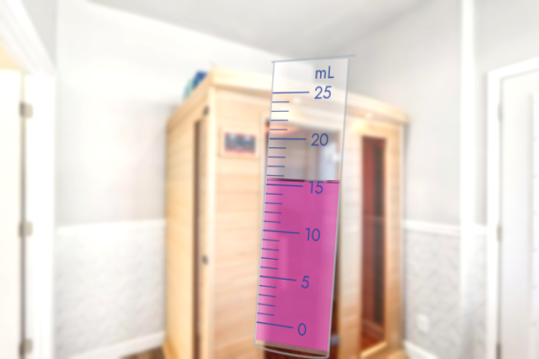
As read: mL 15.5
